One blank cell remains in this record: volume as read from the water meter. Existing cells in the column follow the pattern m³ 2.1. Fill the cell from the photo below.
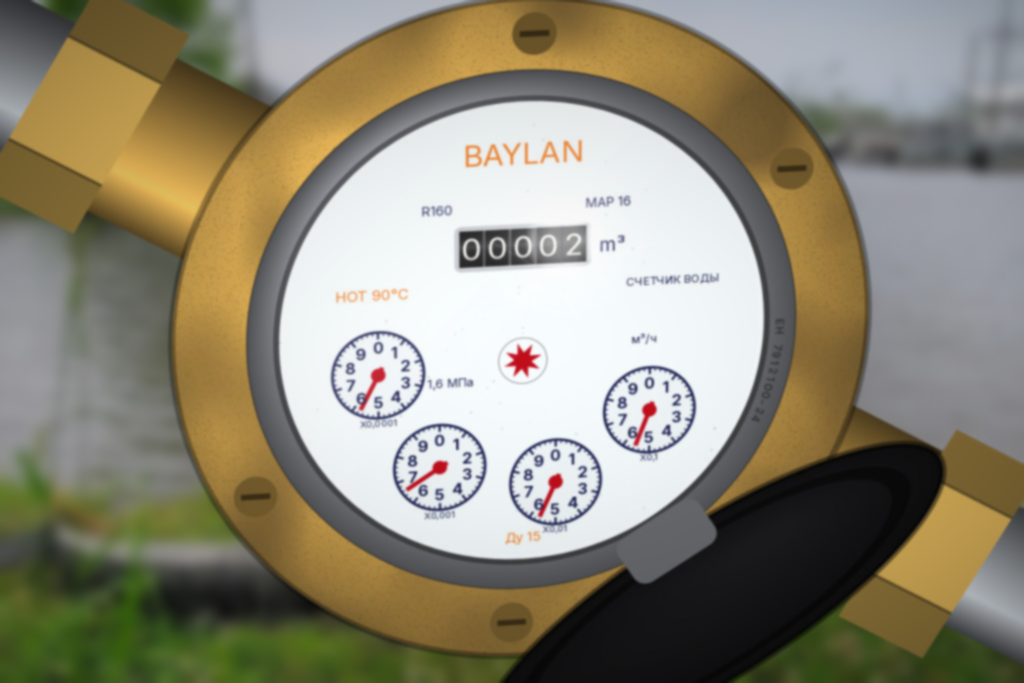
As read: m³ 2.5565
